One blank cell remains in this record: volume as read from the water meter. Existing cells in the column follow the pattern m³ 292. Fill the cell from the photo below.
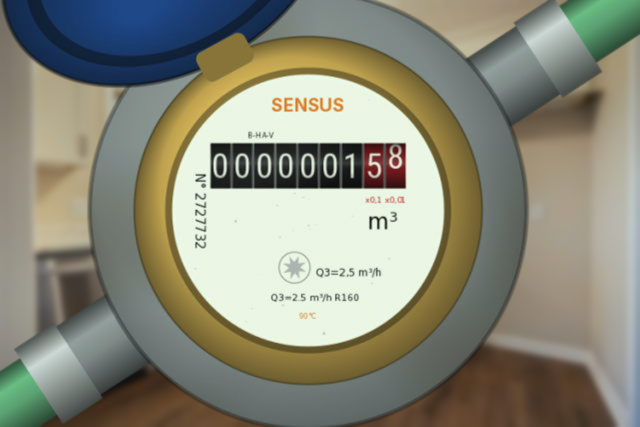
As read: m³ 1.58
